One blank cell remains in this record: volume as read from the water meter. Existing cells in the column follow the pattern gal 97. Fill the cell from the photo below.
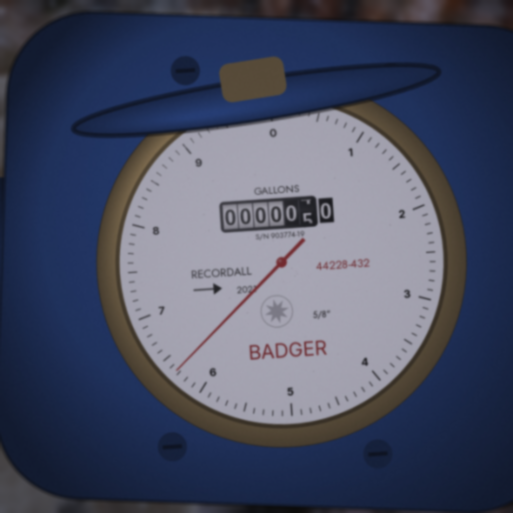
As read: gal 46.3
